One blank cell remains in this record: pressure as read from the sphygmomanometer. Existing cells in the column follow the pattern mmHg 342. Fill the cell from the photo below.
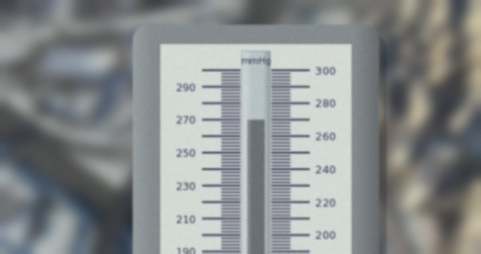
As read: mmHg 270
